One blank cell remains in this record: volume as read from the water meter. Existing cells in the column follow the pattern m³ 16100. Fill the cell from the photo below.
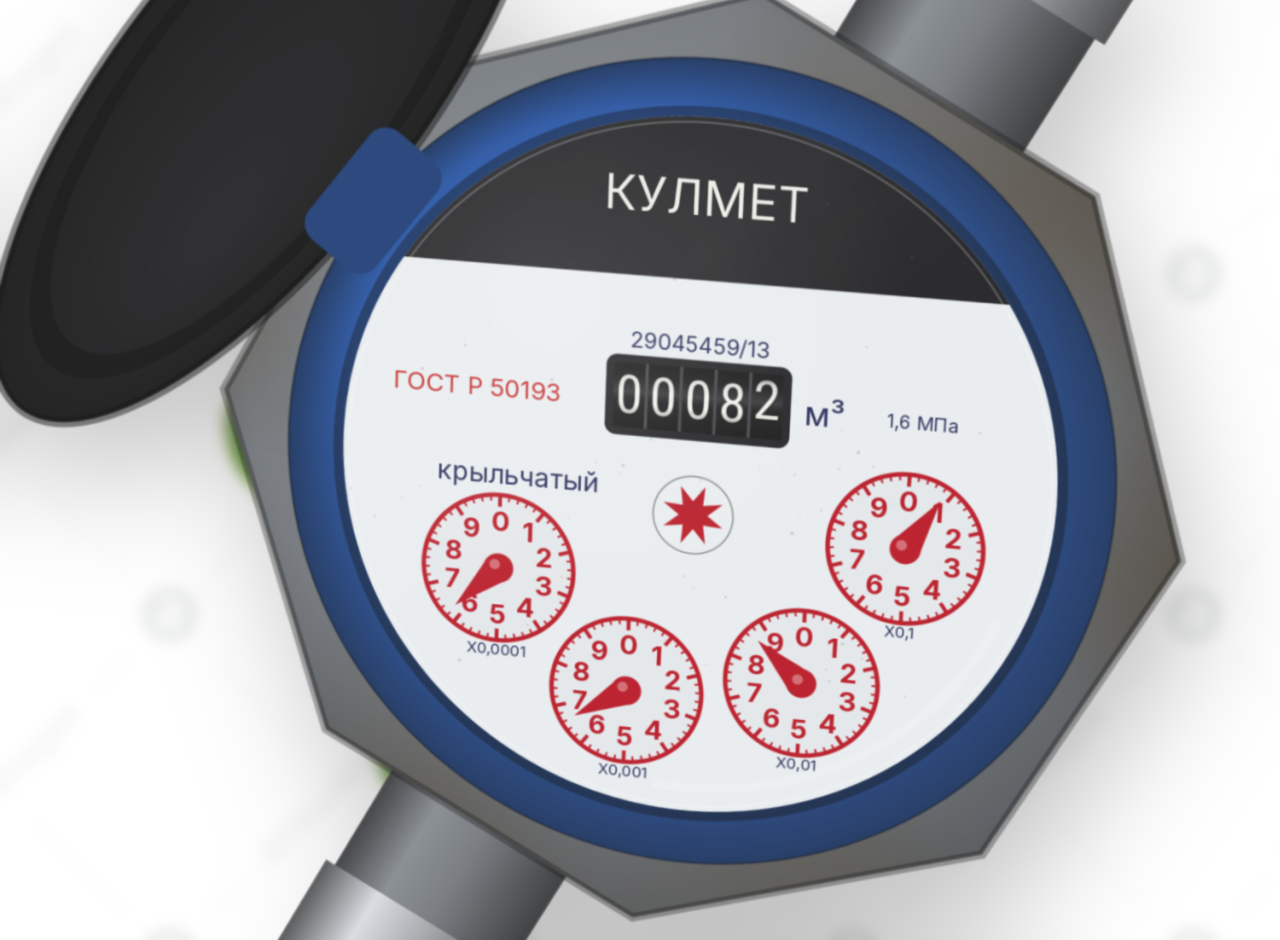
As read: m³ 82.0866
